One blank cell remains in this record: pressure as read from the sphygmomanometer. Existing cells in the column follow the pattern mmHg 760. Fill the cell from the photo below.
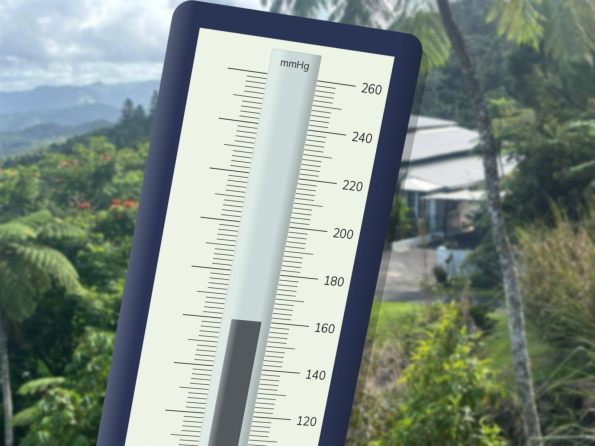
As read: mmHg 160
